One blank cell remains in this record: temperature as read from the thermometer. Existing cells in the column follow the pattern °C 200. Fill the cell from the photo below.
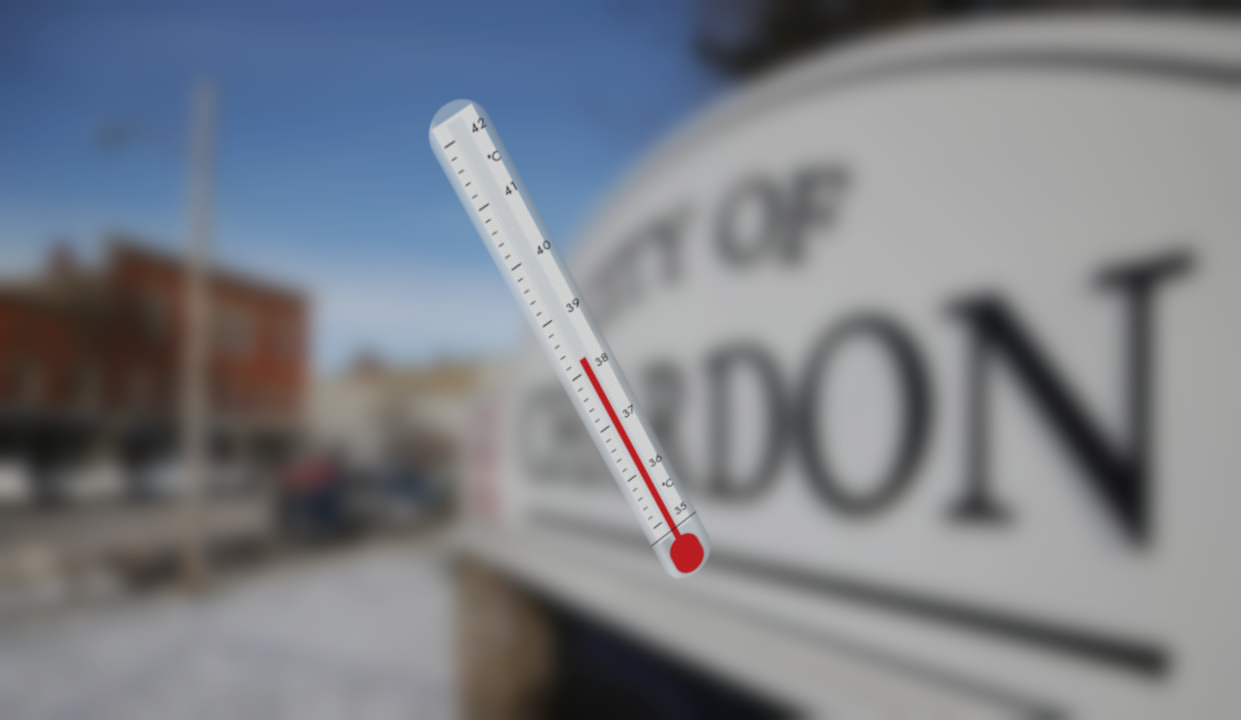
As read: °C 38.2
